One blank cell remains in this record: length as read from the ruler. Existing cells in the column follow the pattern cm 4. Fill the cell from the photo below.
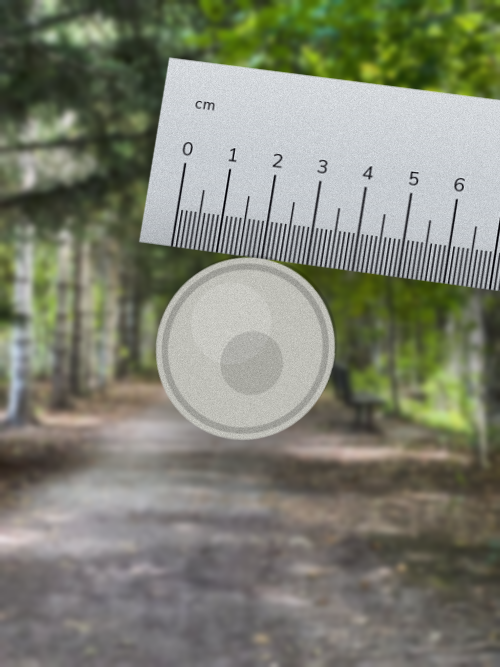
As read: cm 3.9
